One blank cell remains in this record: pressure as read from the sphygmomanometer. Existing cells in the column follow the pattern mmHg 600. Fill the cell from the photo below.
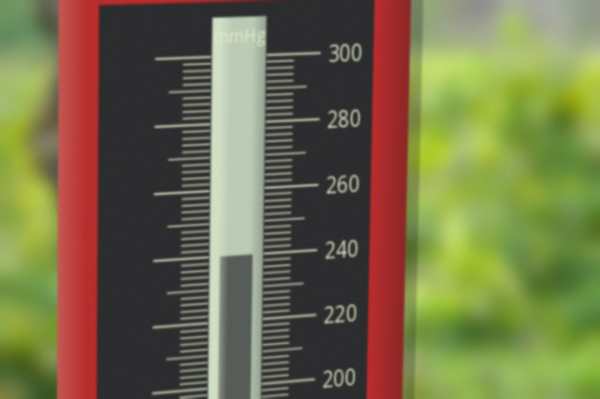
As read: mmHg 240
